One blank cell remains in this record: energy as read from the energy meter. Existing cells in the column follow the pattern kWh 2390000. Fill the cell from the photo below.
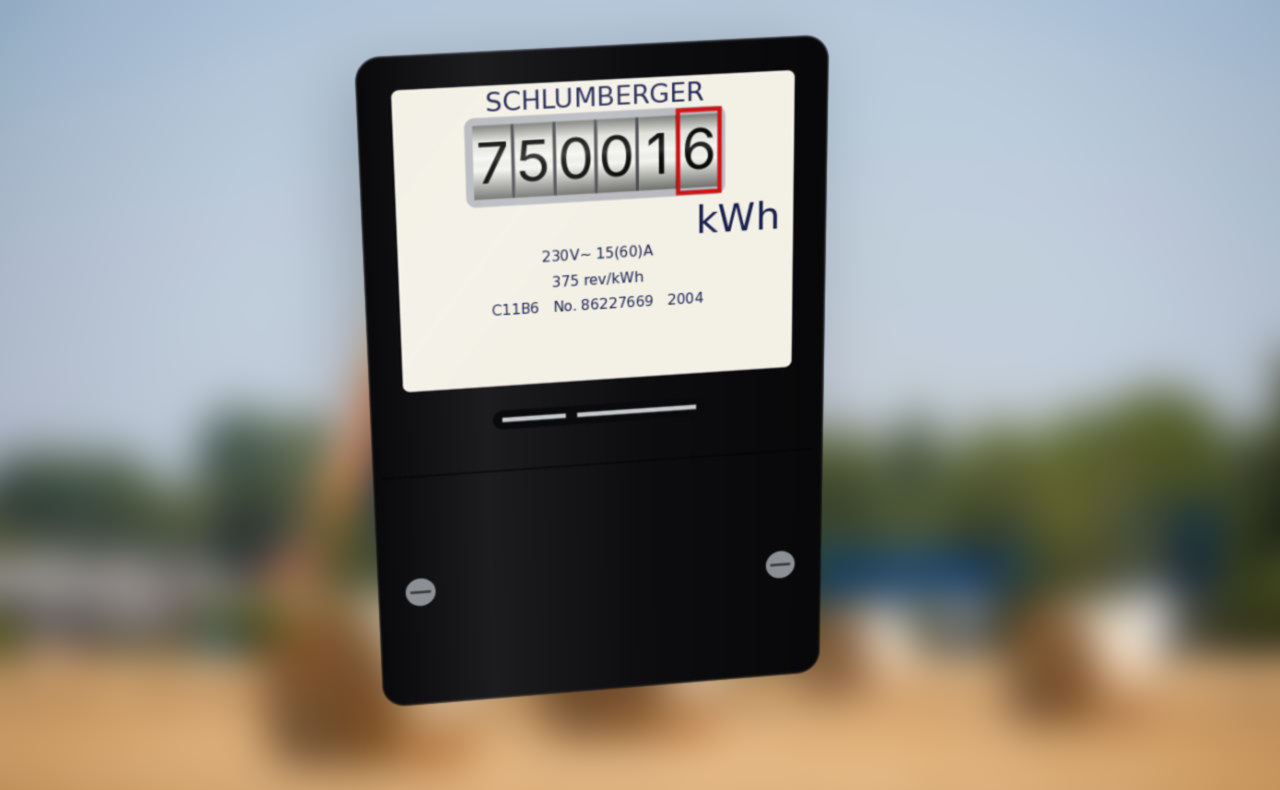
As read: kWh 75001.6
